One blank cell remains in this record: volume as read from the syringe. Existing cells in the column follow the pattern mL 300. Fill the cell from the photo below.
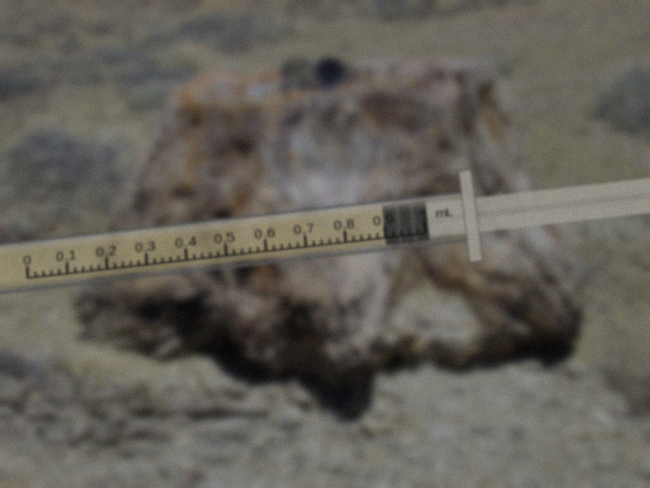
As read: mL 0.9
